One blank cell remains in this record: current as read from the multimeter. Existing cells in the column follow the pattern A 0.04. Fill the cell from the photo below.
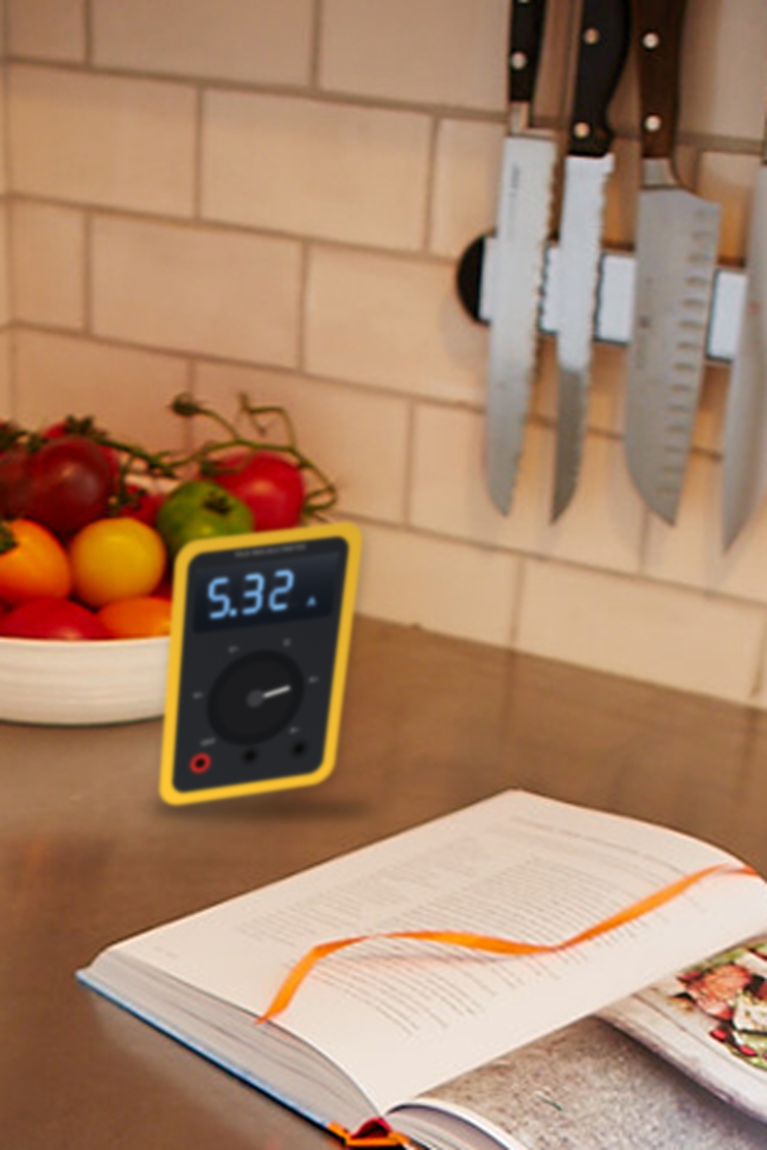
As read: A 5.32
